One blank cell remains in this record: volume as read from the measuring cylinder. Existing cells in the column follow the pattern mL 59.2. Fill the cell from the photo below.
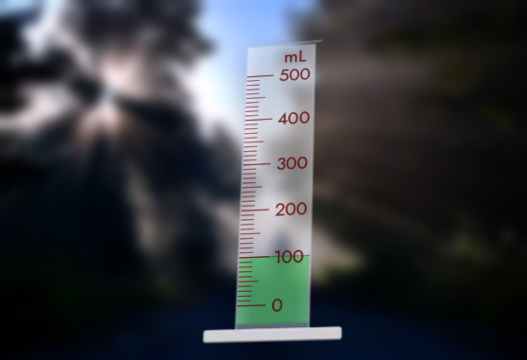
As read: mL 100
